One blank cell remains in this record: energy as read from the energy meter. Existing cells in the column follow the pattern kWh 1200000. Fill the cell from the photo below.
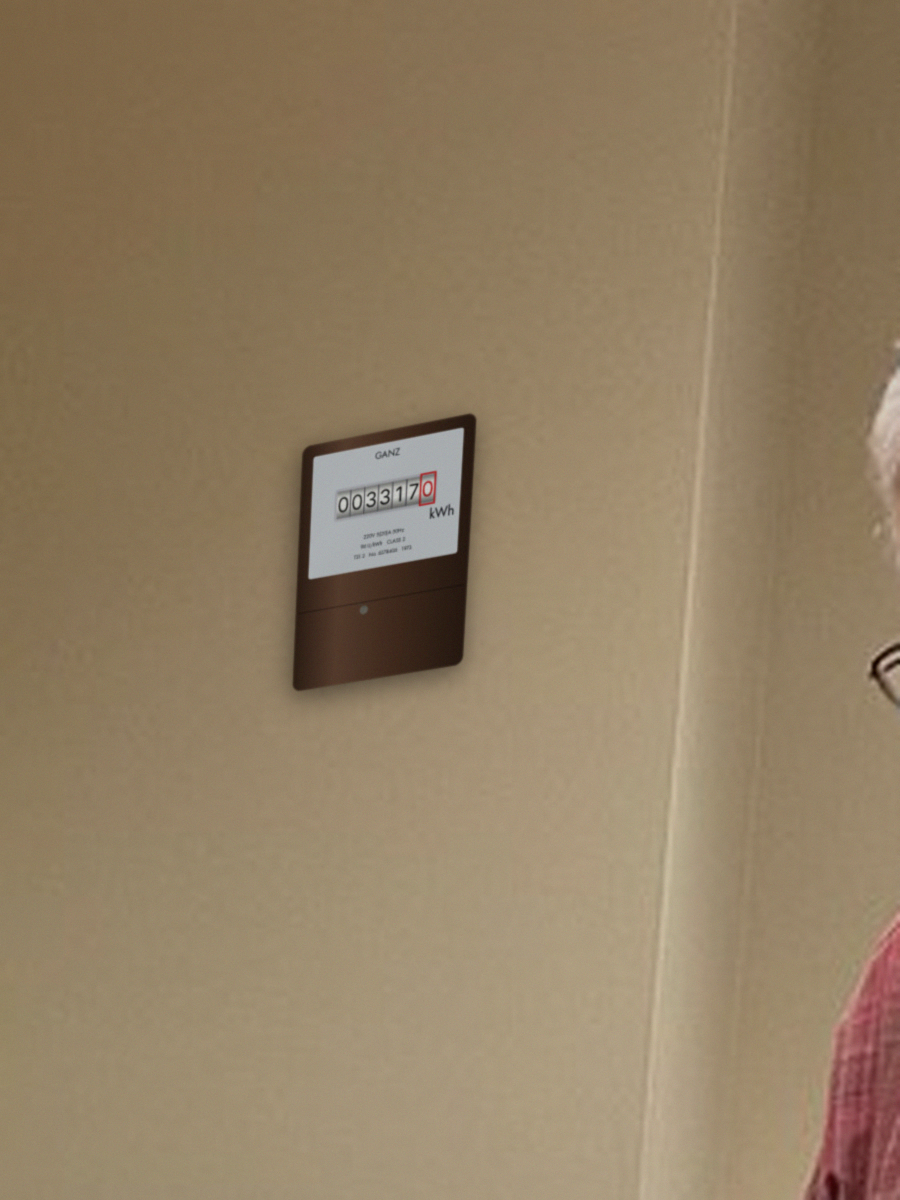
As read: kWh 3317.0
